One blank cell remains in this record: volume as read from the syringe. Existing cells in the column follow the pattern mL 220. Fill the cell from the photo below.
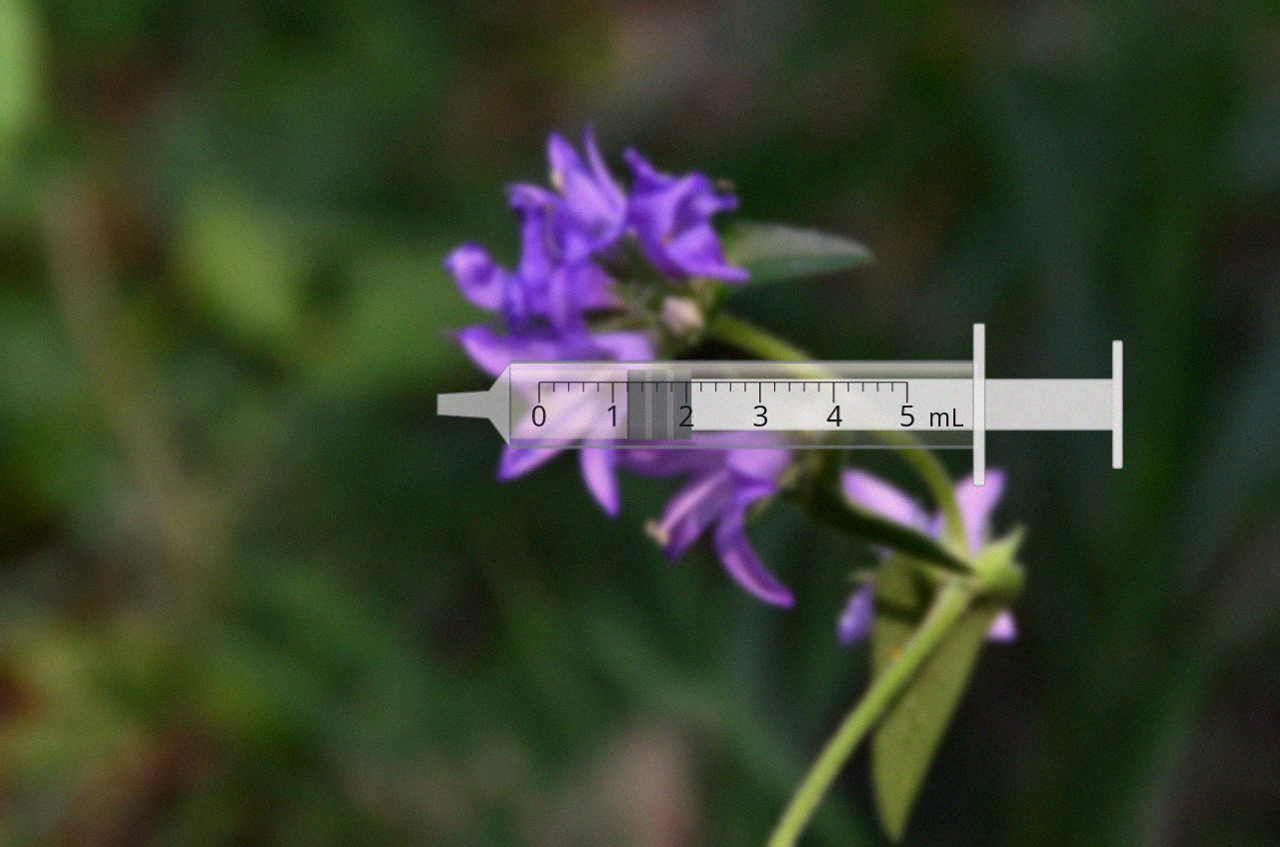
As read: mL 1.2
